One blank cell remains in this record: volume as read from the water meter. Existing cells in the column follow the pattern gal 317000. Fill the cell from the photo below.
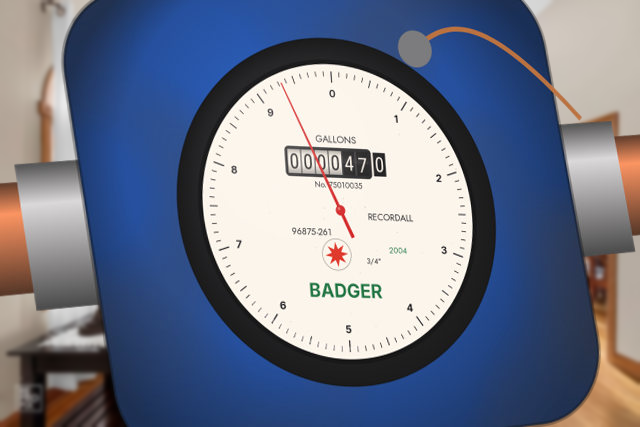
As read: gal 469.3
